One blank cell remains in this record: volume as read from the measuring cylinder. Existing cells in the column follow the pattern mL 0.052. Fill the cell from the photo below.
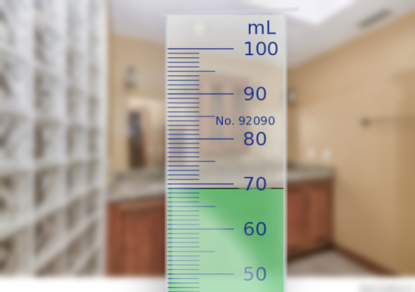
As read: mL 69
